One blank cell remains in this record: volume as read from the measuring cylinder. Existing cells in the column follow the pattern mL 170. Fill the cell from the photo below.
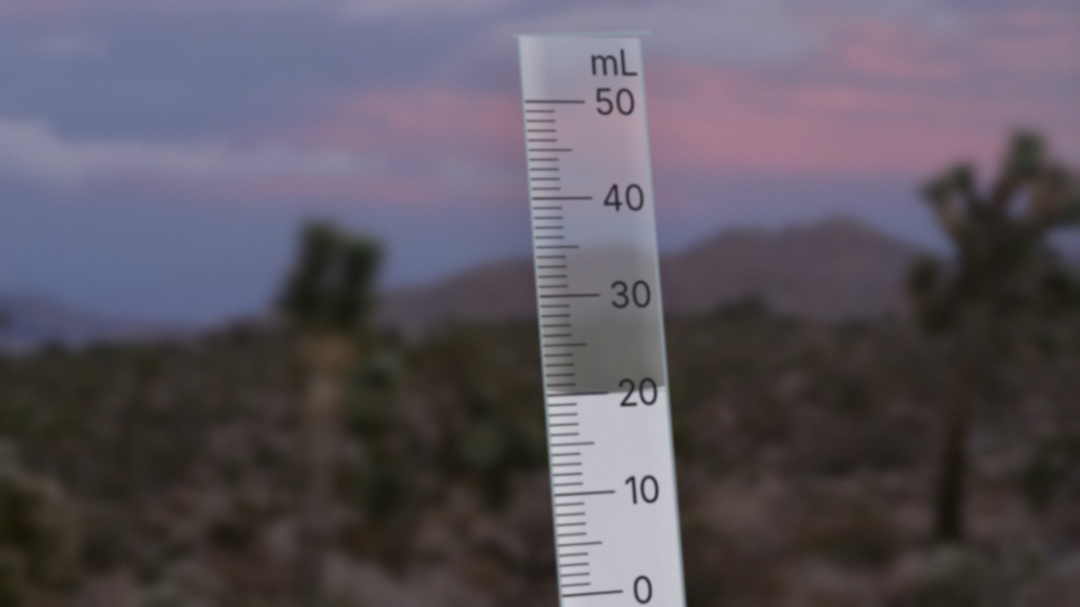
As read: mL 20
